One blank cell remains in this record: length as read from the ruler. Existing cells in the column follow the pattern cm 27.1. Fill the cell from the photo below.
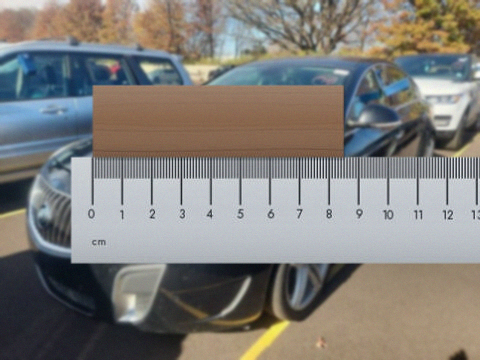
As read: cm 8.5
